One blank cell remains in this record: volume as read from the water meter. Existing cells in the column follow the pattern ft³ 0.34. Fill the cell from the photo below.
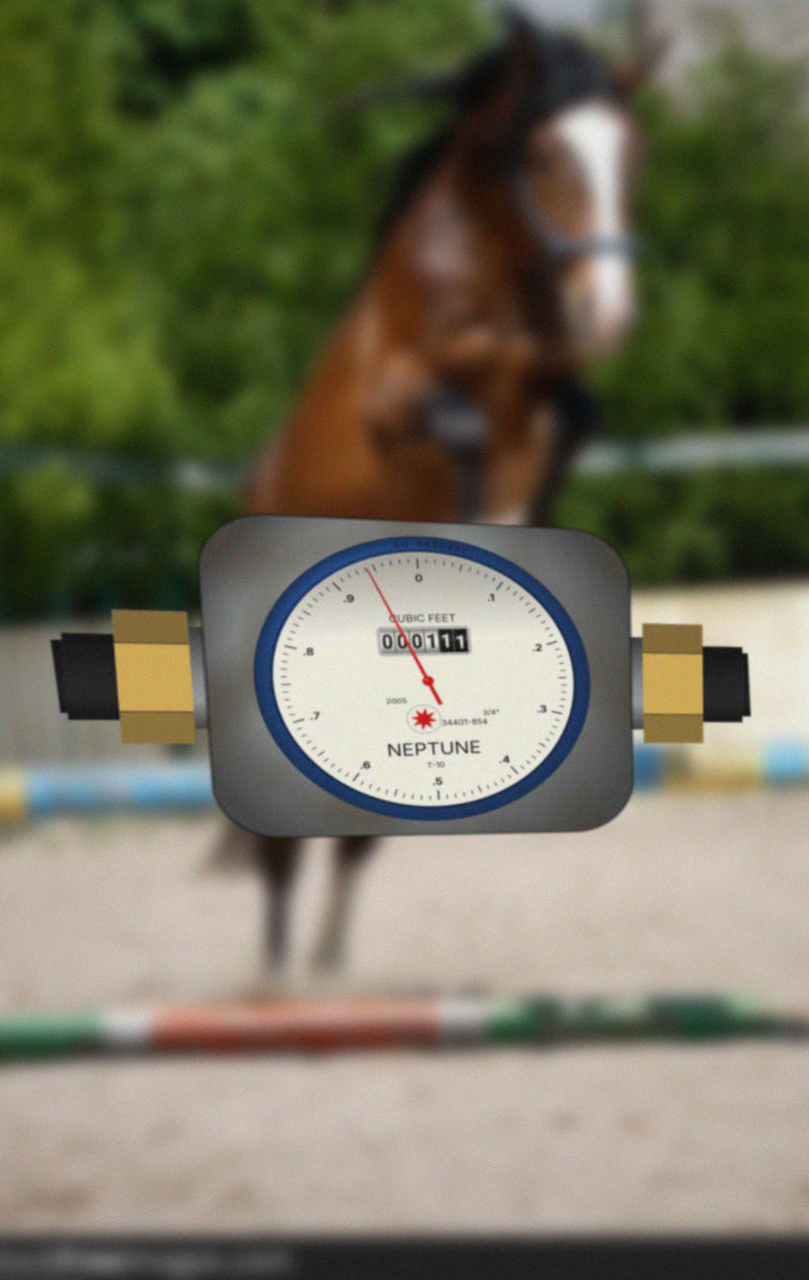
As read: ft³ 110.94
